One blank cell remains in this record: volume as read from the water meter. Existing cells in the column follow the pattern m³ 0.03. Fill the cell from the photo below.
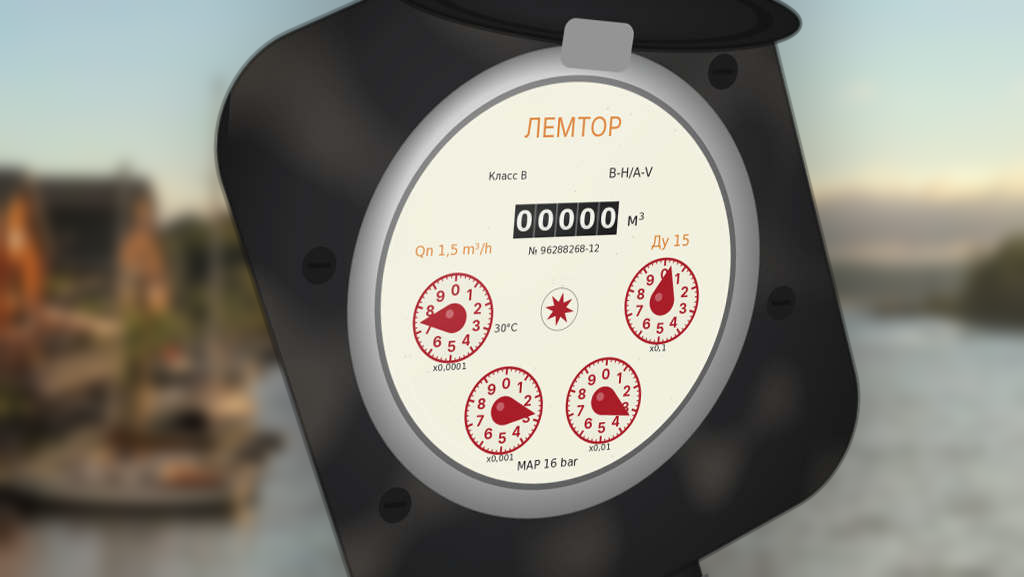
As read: m³ 0.0327
